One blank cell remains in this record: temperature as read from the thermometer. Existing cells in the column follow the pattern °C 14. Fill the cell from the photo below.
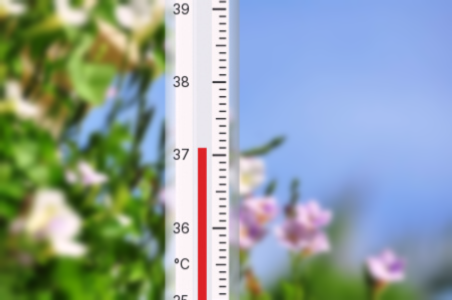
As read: °C 37.1
